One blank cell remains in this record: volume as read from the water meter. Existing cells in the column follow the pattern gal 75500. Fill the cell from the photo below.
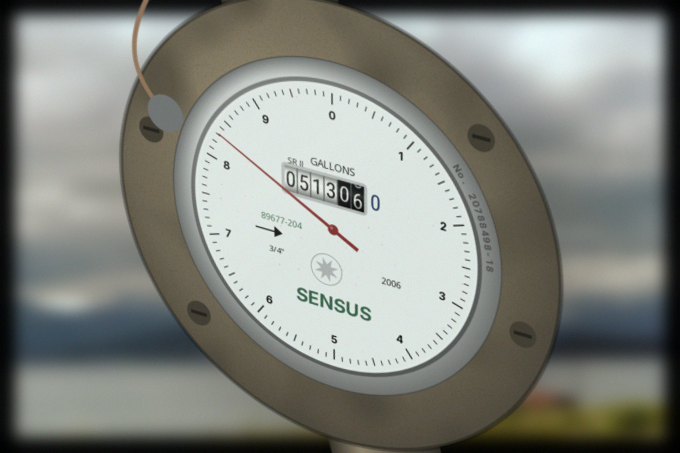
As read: gal 513058.3
